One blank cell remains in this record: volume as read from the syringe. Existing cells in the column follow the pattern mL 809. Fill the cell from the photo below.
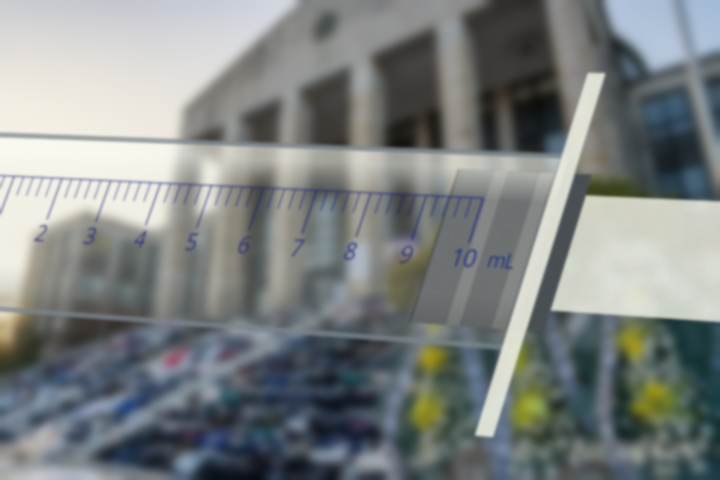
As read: mL 9.4
